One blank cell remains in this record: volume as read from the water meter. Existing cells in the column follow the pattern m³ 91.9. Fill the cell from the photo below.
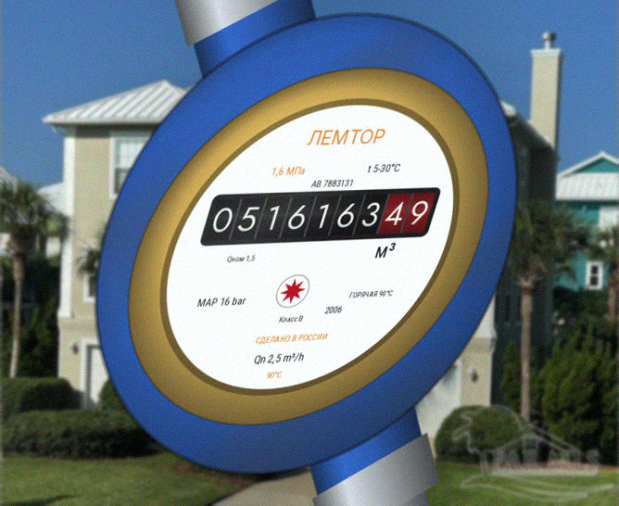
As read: m³ 516163.49
